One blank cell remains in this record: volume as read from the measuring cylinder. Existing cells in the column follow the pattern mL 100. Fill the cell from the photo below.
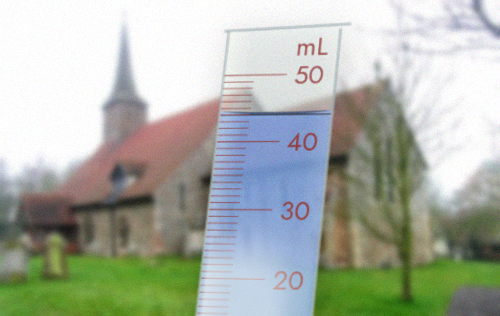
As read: mL 44
